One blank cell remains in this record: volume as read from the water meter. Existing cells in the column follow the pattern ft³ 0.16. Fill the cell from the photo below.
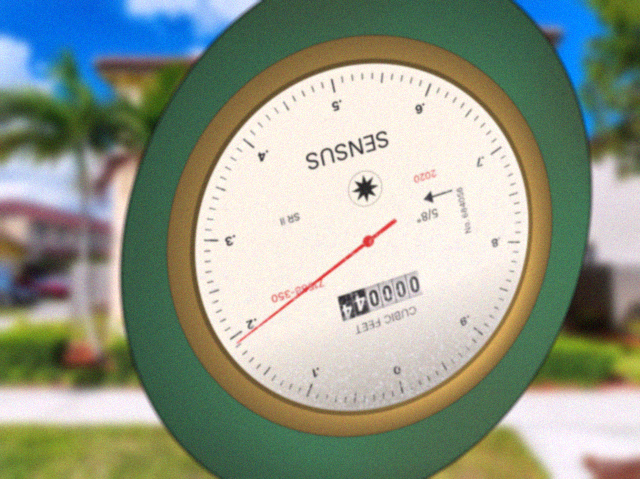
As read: ft³ 44.19
